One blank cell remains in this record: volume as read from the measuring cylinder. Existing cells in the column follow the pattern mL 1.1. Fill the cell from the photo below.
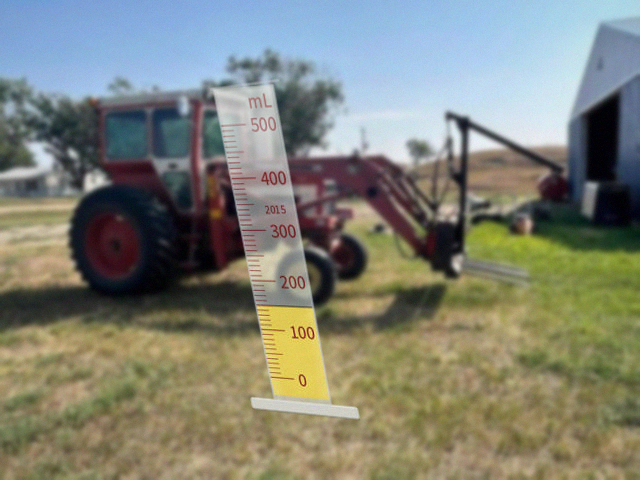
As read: mL 150
